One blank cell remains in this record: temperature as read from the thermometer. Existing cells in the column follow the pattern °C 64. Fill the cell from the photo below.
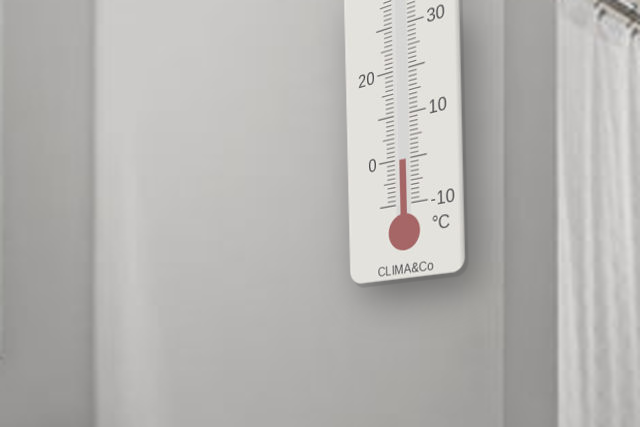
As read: °C 0
